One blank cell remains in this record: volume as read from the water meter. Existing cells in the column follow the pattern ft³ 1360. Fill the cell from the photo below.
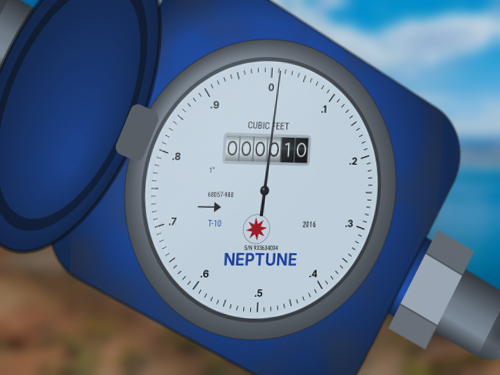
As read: ft³ 10.01
